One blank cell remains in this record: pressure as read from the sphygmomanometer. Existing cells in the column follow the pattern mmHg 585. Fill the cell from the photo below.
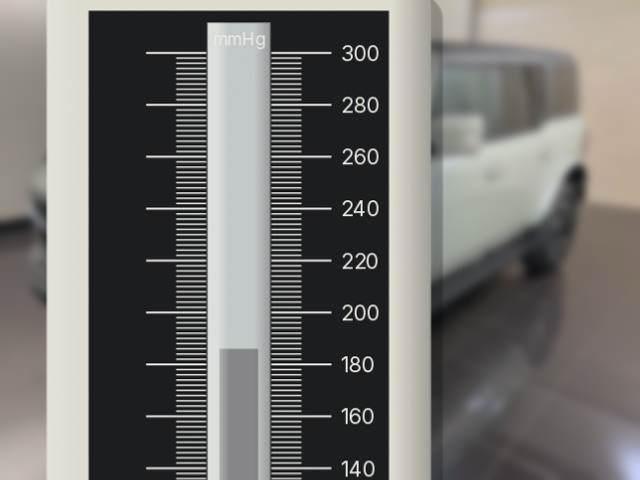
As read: mmHg 186
